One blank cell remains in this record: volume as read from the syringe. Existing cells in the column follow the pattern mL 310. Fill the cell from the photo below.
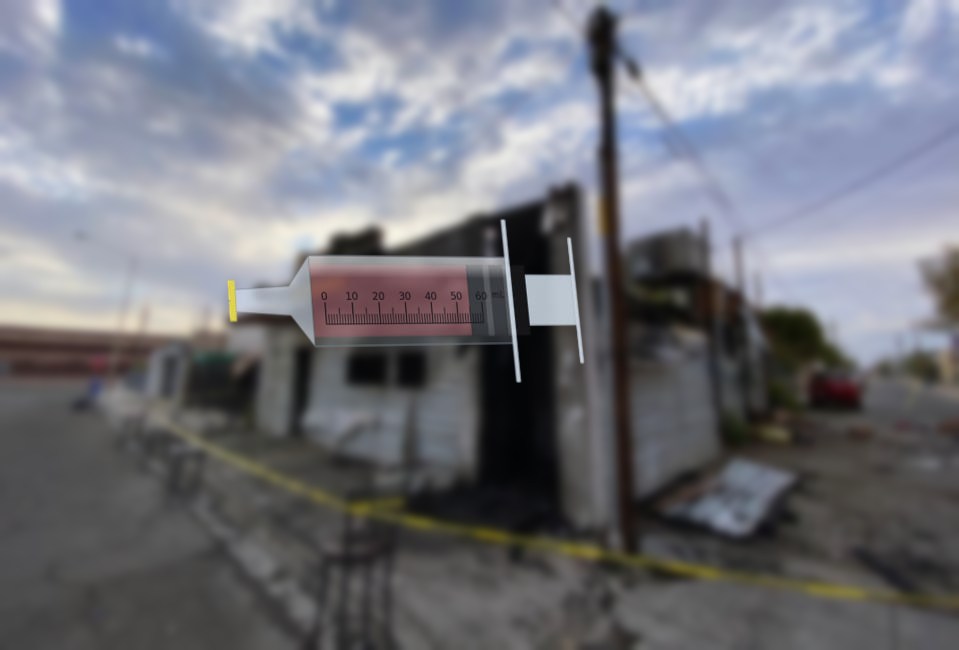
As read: mL 55
